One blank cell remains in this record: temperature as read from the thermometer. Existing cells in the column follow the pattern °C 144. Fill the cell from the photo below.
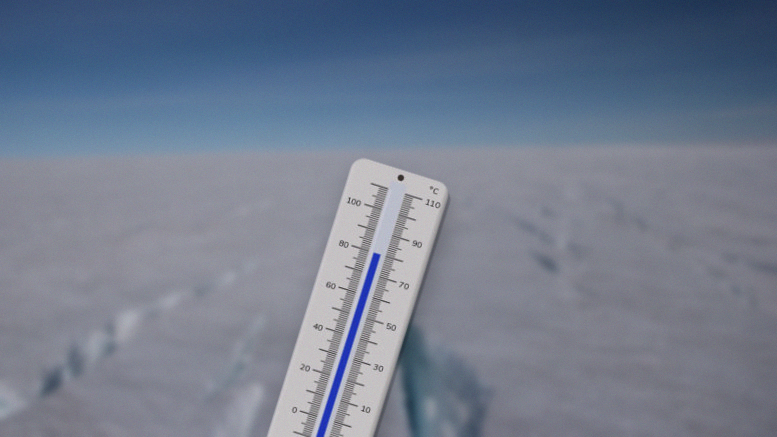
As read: °C 80
